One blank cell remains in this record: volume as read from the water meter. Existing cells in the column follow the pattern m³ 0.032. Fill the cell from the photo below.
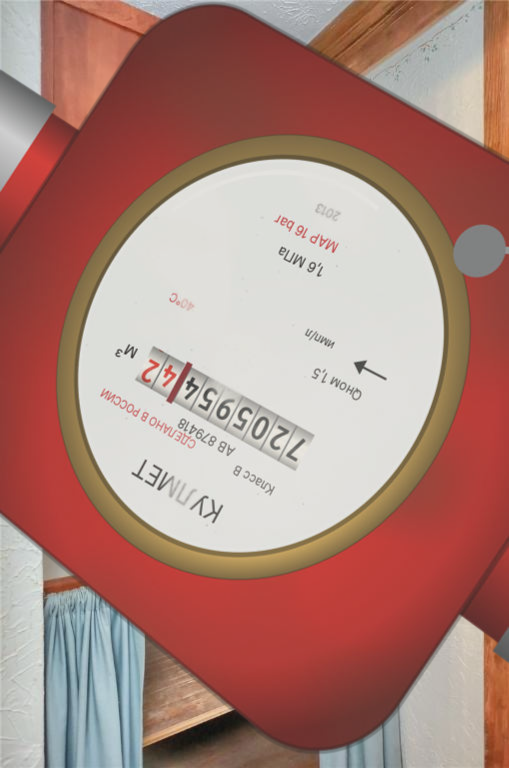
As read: m³ 7205954.42
